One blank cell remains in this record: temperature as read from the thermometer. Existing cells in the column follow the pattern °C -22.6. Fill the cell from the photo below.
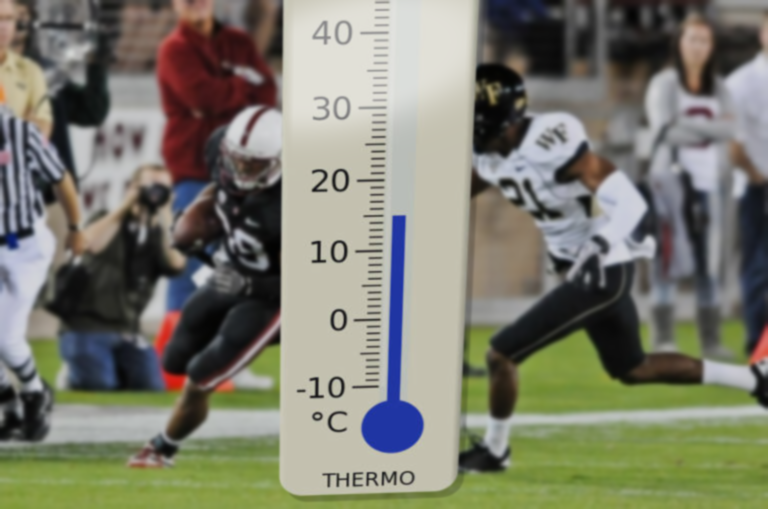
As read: °C 15
